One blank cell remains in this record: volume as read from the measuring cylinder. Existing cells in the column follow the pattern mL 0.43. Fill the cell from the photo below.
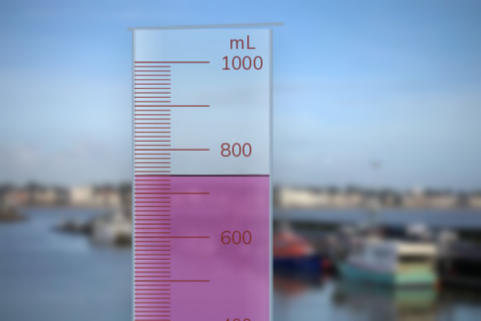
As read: mL 740
